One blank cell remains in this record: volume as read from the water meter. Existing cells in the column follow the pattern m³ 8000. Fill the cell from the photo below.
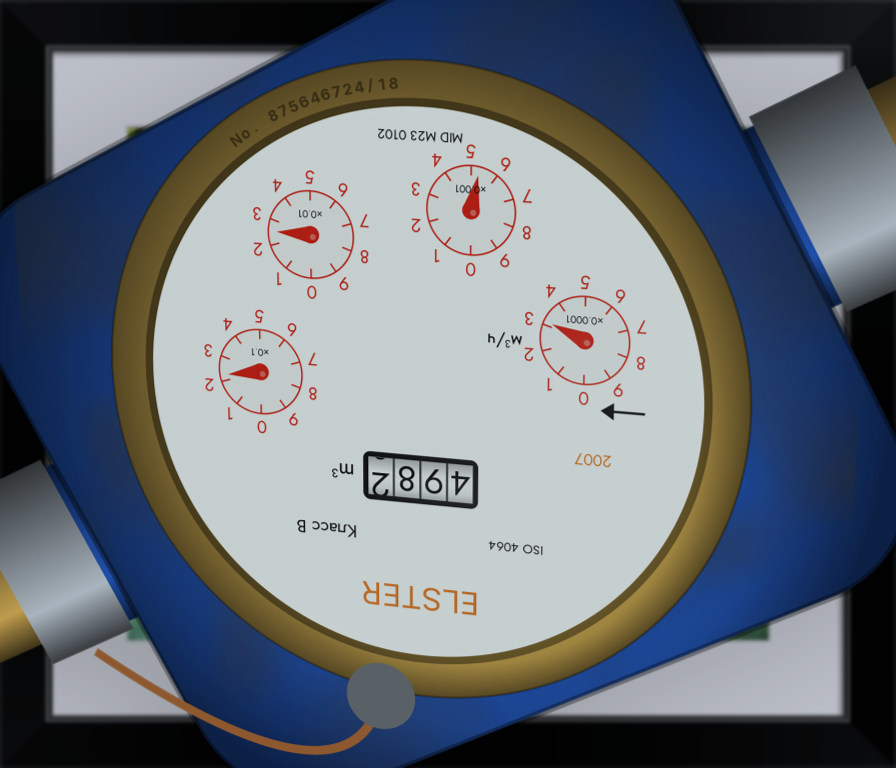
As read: m³ 4982.2253
